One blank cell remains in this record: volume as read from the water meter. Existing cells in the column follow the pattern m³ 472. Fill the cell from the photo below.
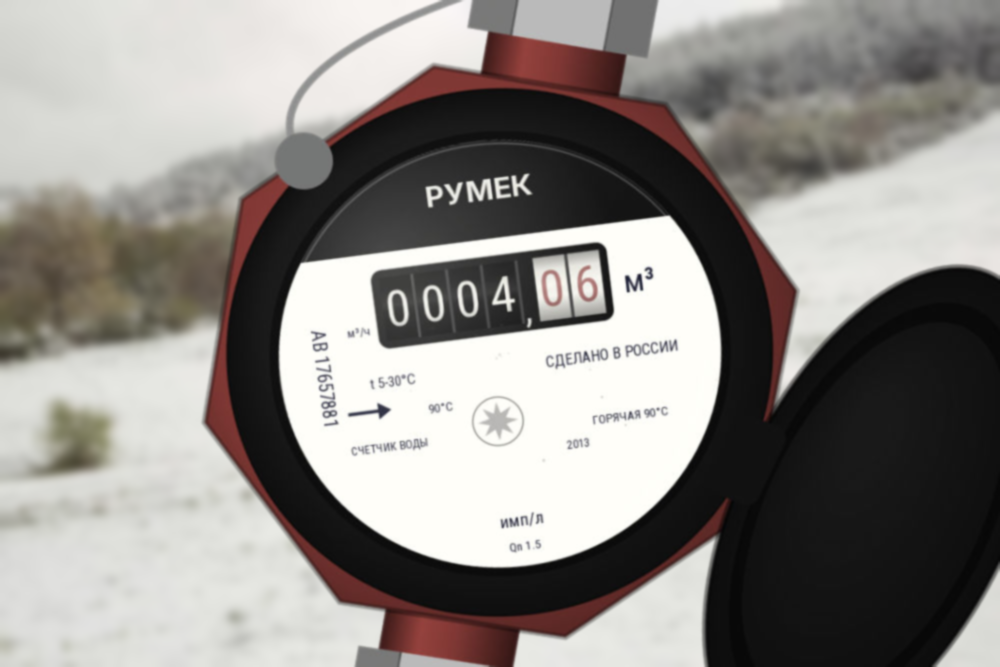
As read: m³ 4.06
